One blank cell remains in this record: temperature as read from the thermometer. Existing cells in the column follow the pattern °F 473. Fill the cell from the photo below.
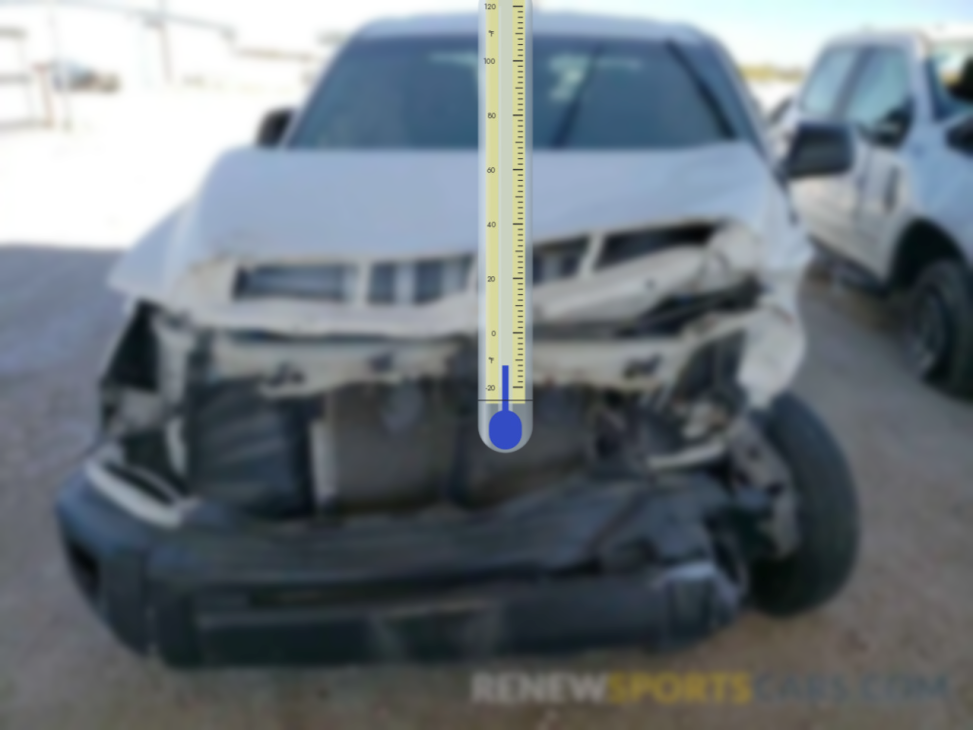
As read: °F -12
